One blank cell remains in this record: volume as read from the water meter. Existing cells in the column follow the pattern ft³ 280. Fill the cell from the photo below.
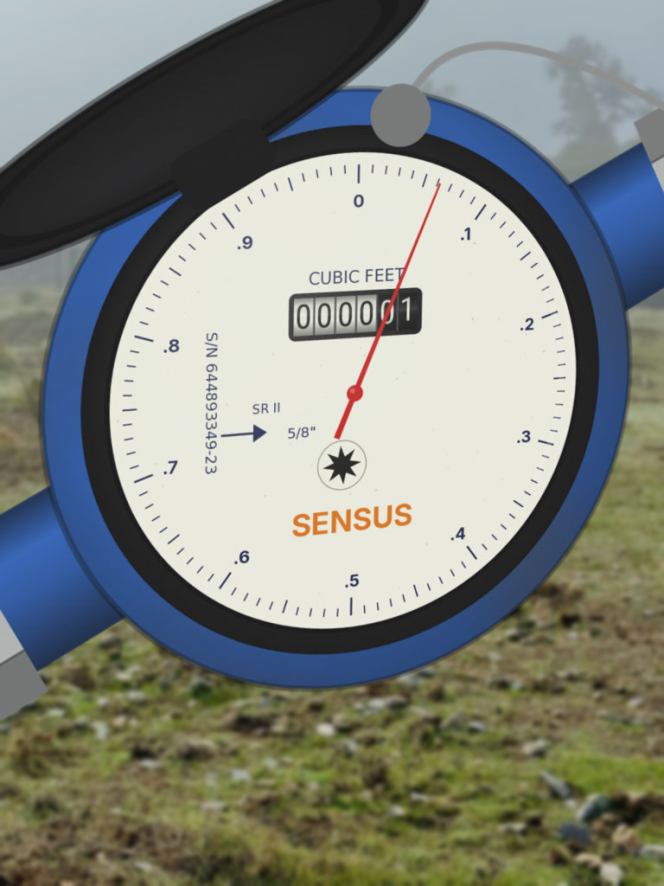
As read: ft³ 1.06
